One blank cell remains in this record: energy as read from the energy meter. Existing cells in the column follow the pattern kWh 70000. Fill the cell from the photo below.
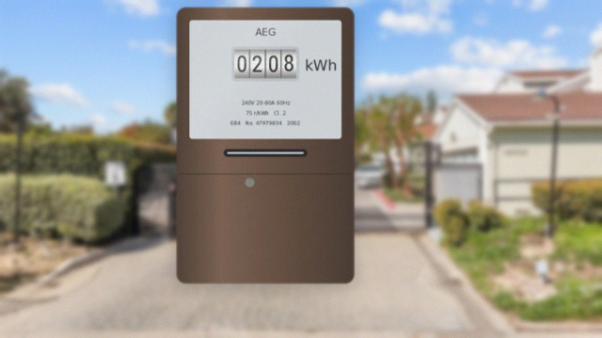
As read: kWh 208
